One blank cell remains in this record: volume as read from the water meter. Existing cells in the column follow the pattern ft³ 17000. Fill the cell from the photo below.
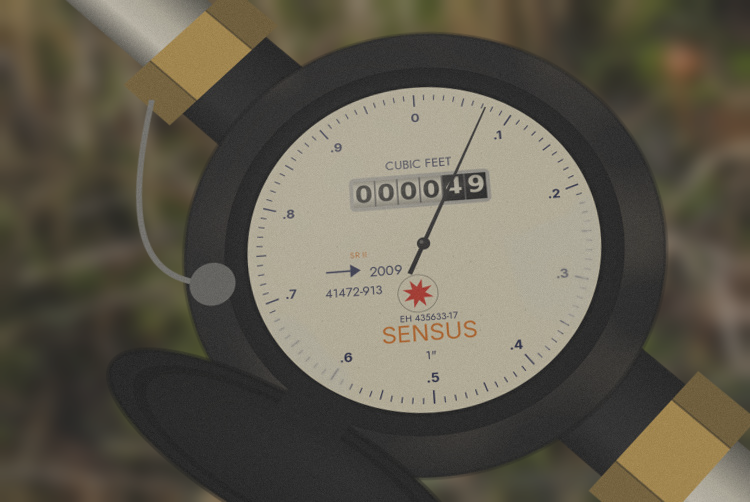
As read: ft³ 49.07
